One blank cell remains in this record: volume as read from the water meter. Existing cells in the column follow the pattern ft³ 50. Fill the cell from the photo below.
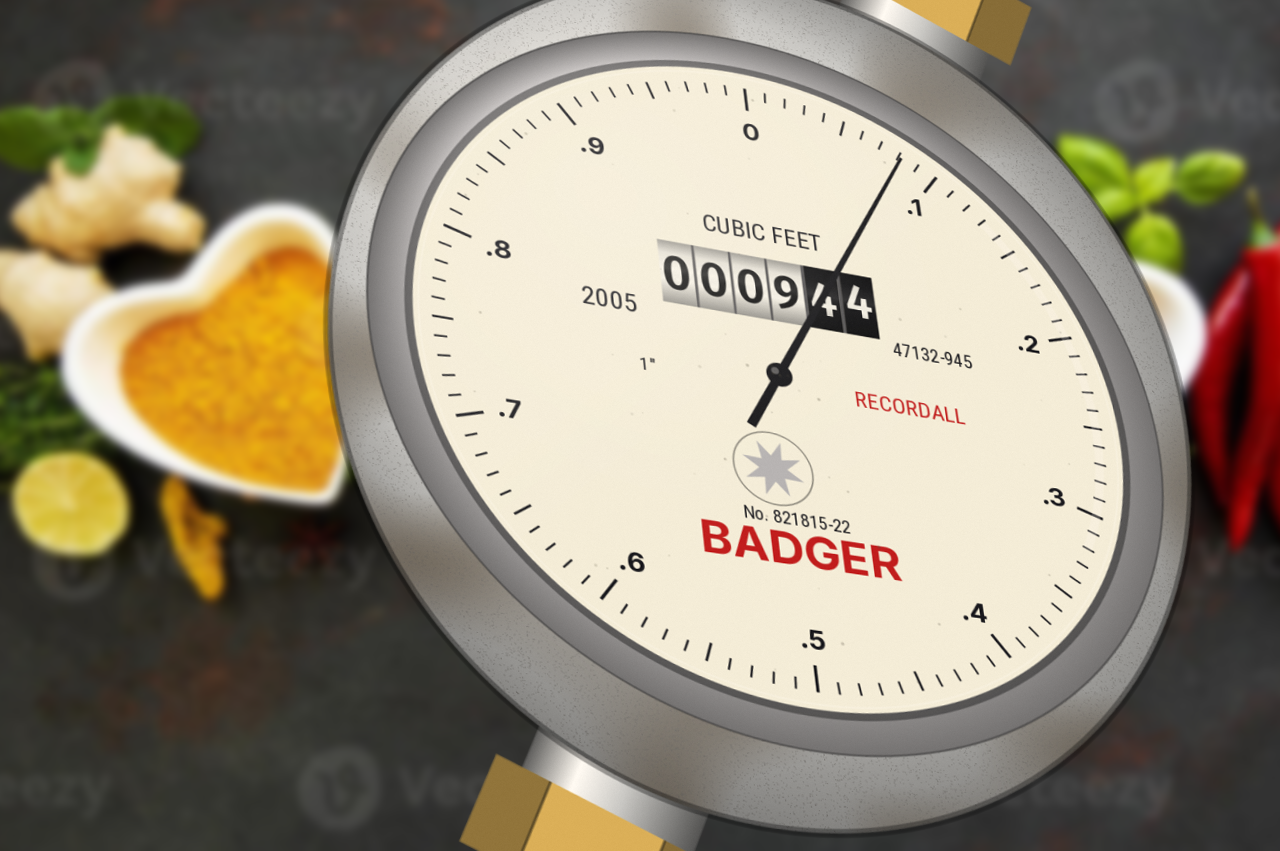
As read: ft³ 944.08
